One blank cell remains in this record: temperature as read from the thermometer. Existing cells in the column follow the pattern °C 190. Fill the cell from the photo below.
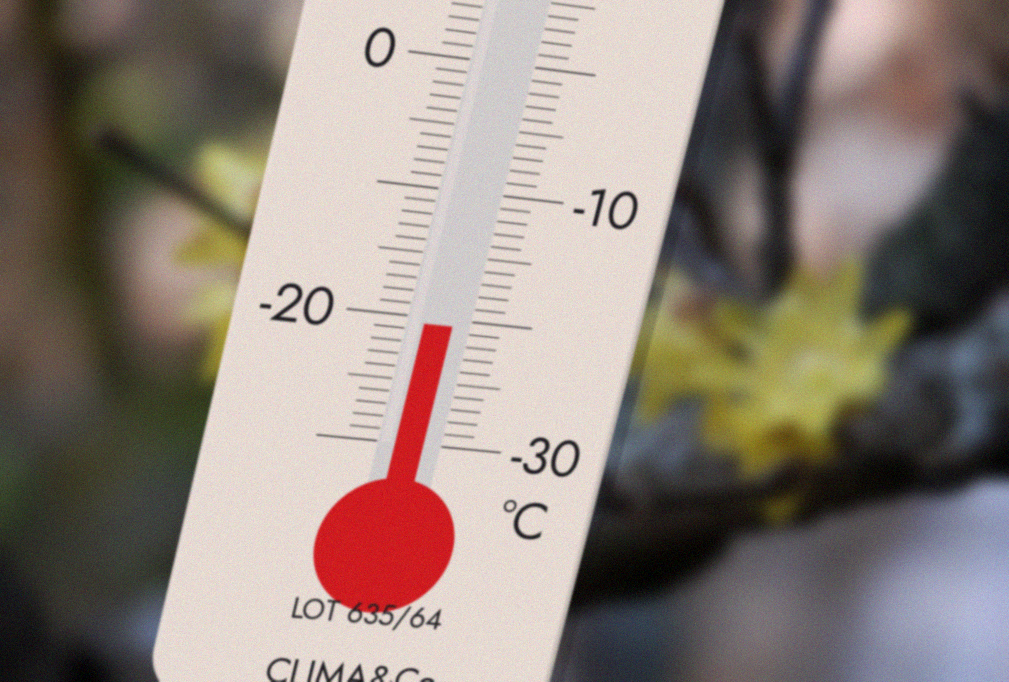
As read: °C -20.5
